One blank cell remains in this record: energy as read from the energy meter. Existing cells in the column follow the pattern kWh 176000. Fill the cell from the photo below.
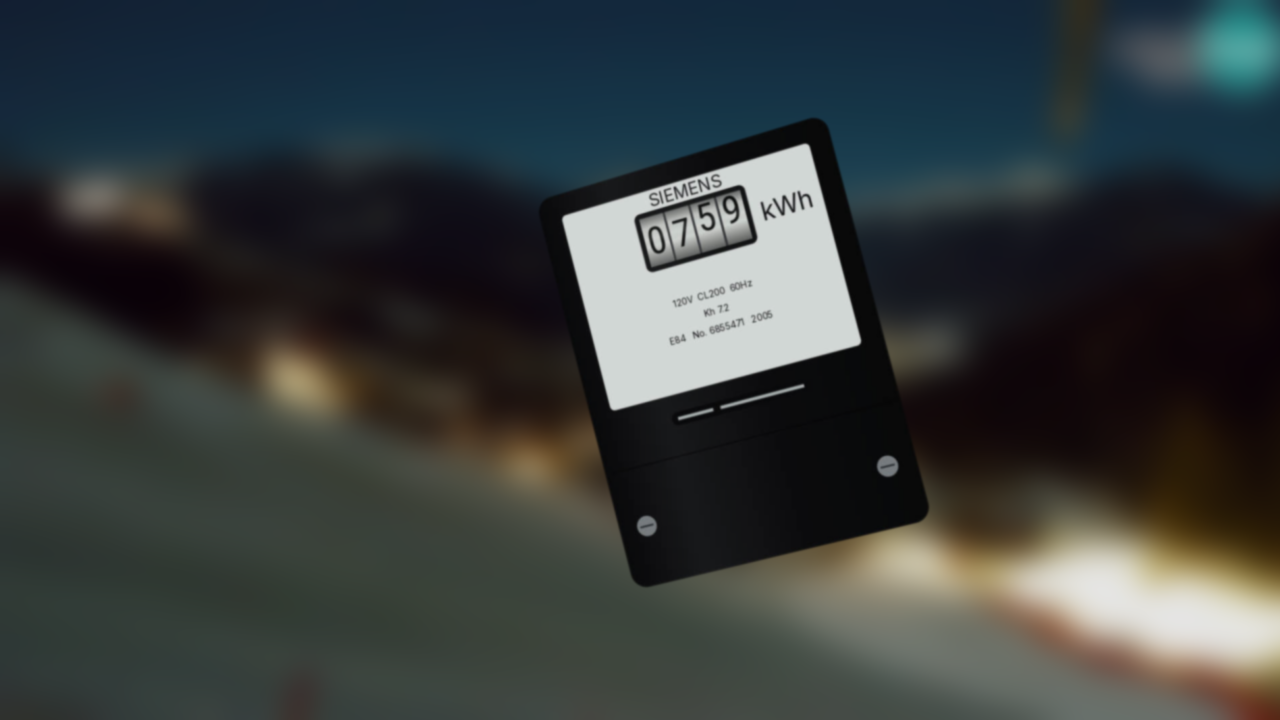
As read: kWh 759
